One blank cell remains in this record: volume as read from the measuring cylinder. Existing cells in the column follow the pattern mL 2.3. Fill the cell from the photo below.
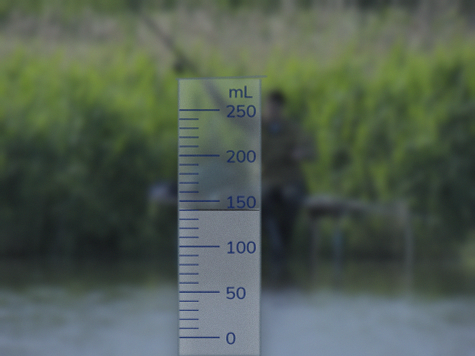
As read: mL 140
